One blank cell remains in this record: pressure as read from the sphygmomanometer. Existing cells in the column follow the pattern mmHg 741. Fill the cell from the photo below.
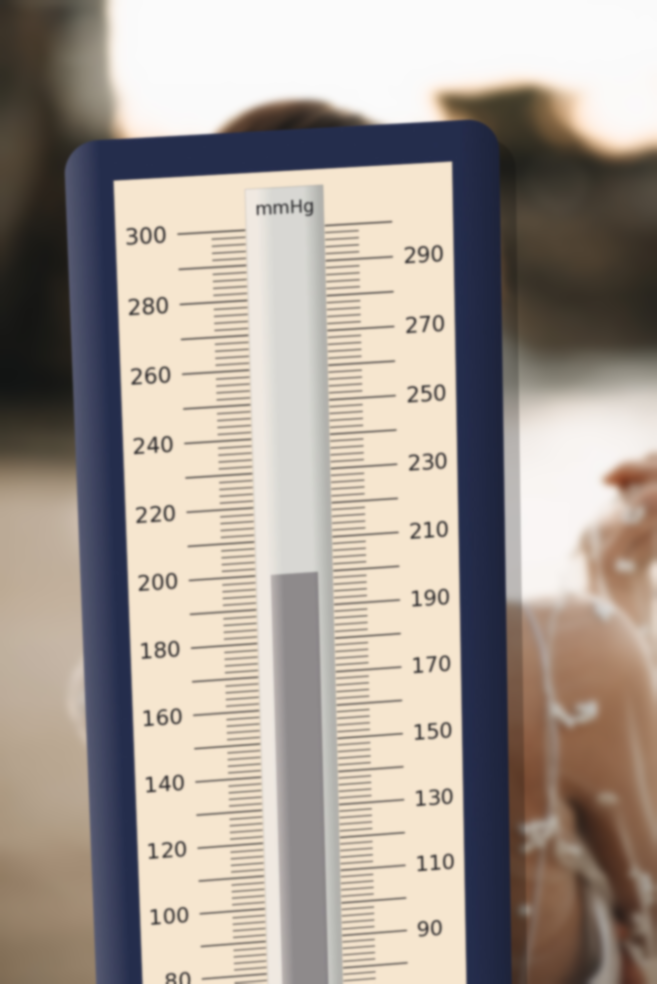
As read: mmHg 200
